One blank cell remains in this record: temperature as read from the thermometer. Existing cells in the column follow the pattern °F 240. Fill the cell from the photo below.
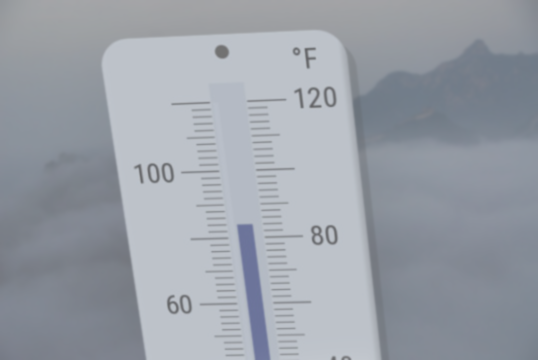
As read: °F 84
